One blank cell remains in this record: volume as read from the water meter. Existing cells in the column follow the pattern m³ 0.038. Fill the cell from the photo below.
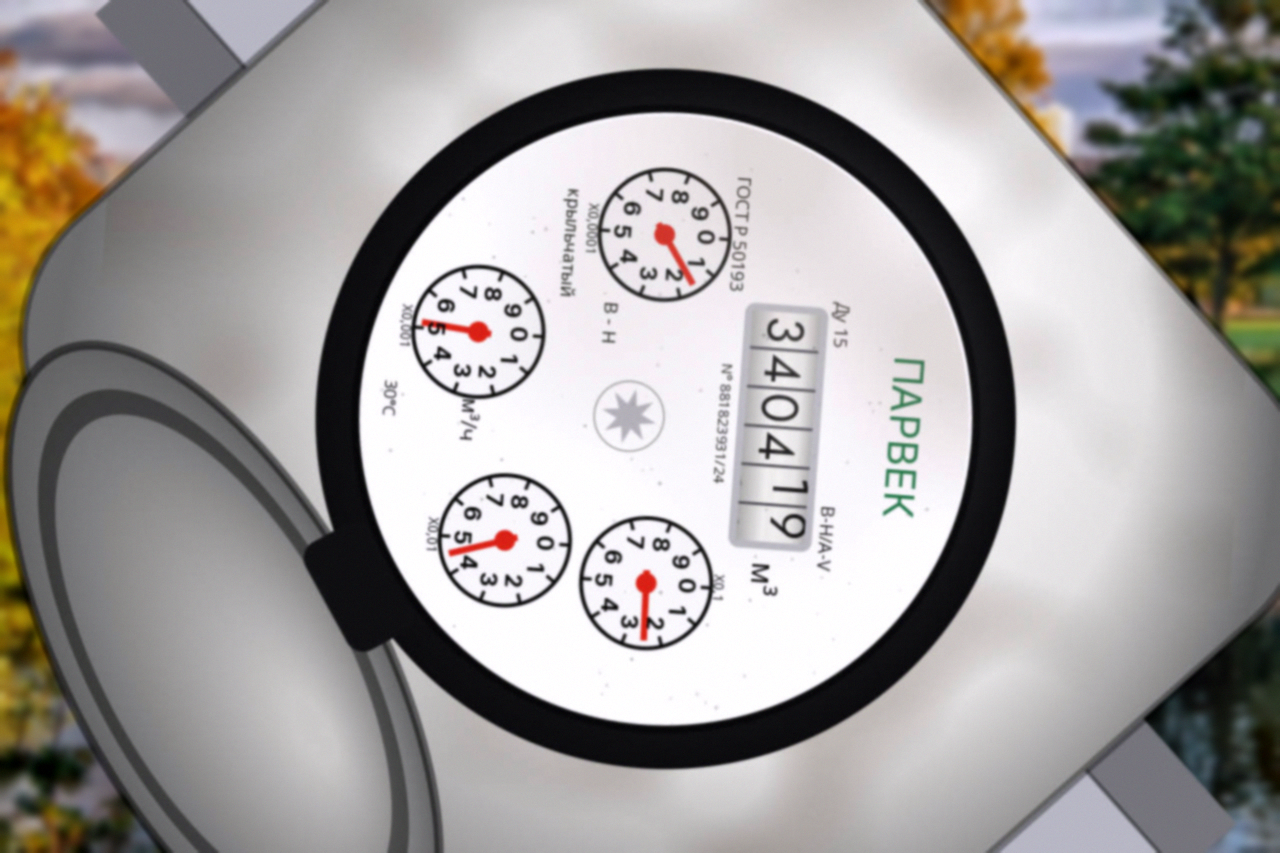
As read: m³ 340419.2451
